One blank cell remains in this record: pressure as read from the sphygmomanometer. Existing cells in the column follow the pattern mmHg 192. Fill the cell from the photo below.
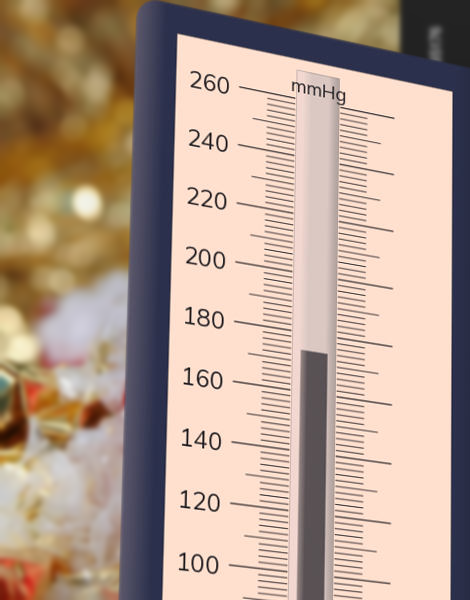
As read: mmHg 174
